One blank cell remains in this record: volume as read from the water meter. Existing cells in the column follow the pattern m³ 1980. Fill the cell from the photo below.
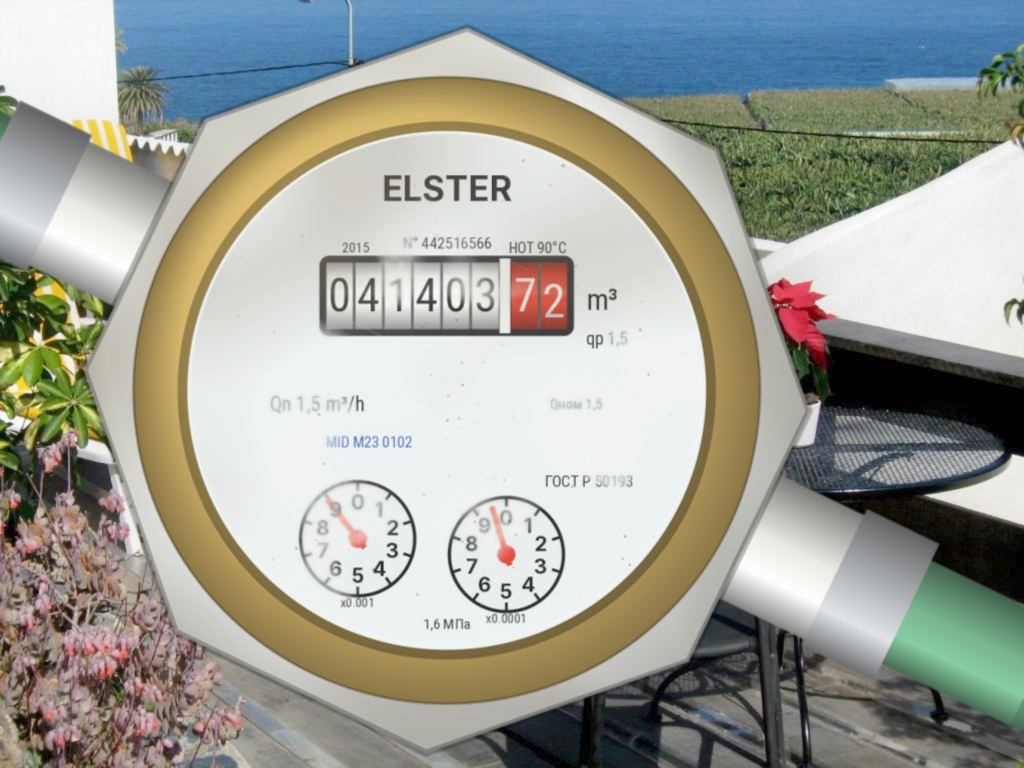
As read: m³ 41403.7189
